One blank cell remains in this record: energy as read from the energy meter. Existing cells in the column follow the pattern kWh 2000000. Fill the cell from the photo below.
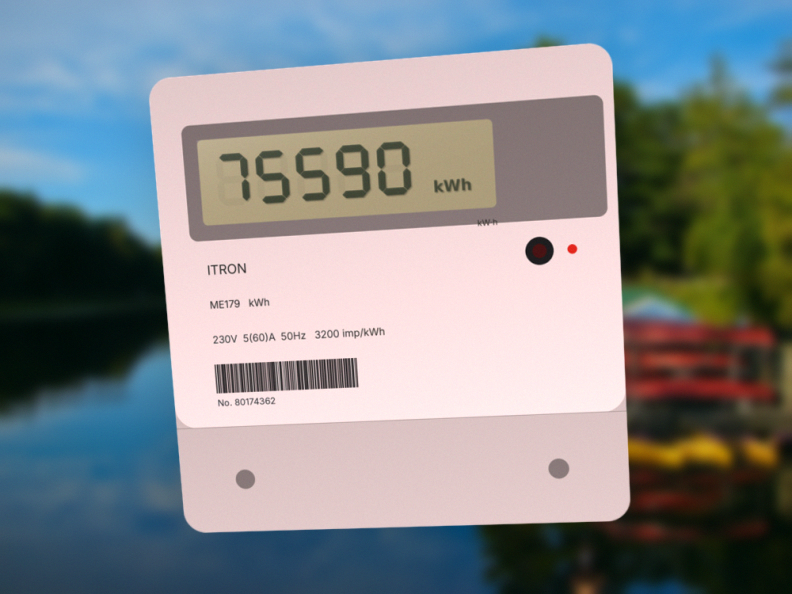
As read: kWh 75590
